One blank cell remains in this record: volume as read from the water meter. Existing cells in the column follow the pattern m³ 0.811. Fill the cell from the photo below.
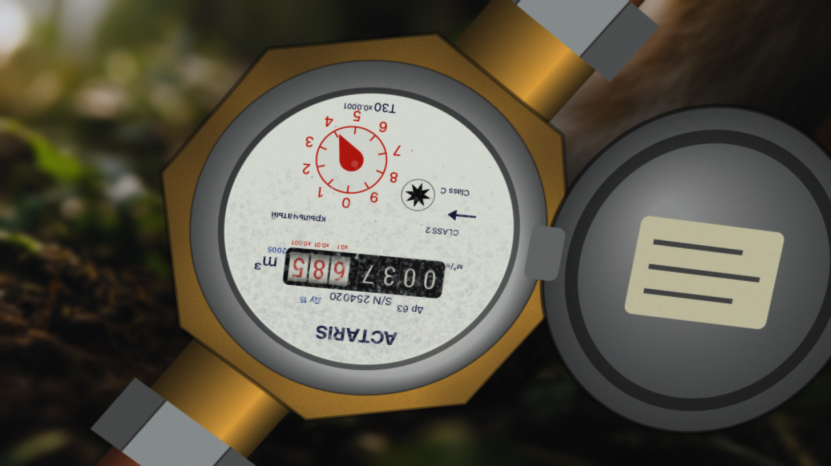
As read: m³ 37.6854
